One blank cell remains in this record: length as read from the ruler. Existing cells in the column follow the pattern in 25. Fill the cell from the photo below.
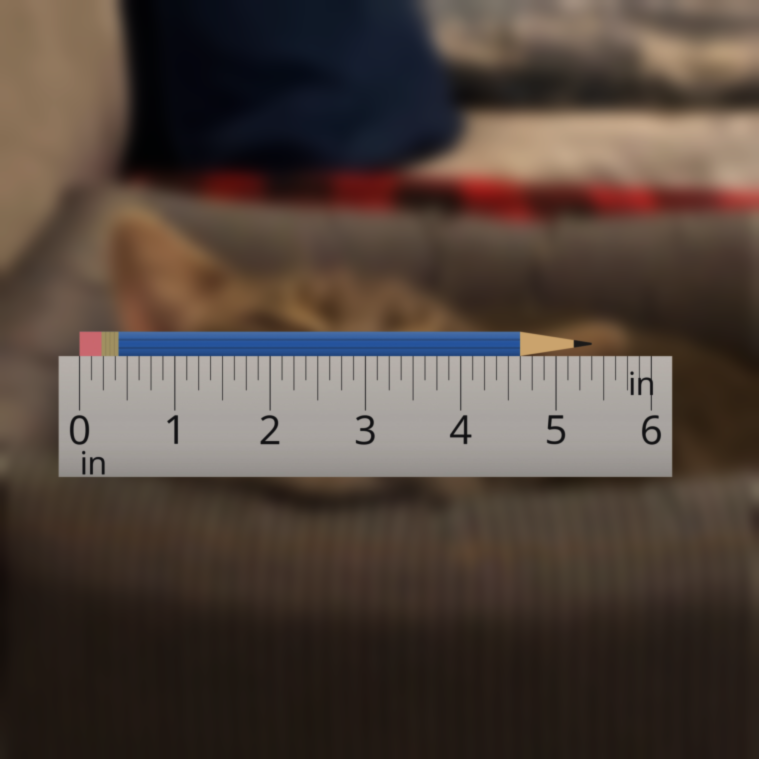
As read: in 5.375
